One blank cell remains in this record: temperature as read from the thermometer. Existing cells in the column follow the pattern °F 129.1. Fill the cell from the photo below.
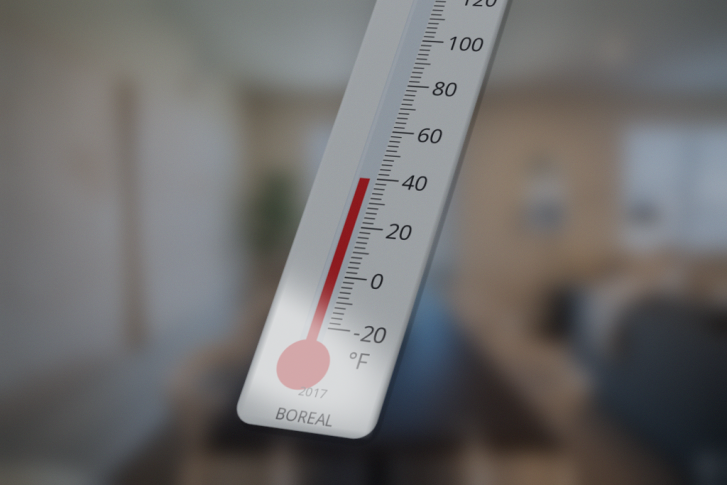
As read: °F 40
